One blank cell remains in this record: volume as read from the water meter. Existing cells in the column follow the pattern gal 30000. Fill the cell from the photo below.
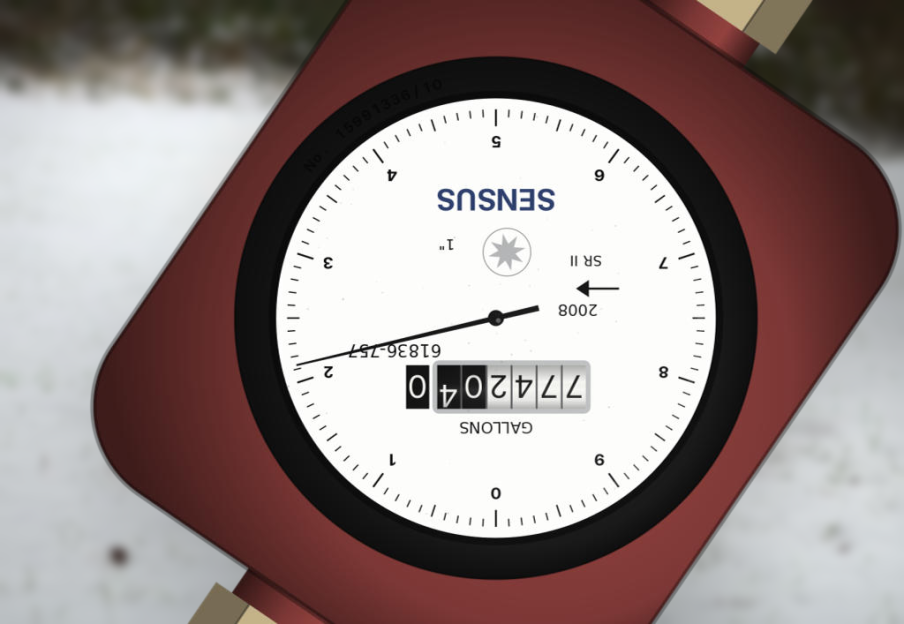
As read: gal 7742042.1
